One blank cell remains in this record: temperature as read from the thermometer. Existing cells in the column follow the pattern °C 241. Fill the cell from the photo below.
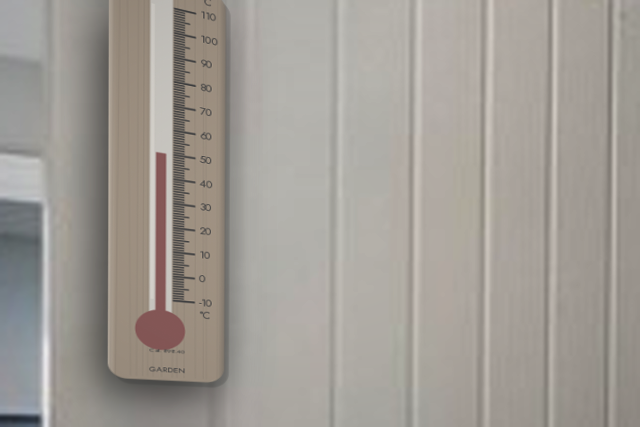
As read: °C 50
